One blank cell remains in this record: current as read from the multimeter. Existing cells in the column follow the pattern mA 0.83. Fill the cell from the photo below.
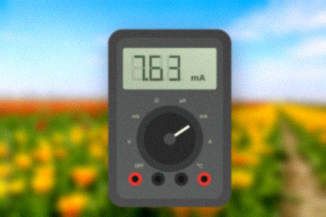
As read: mA 7.63
